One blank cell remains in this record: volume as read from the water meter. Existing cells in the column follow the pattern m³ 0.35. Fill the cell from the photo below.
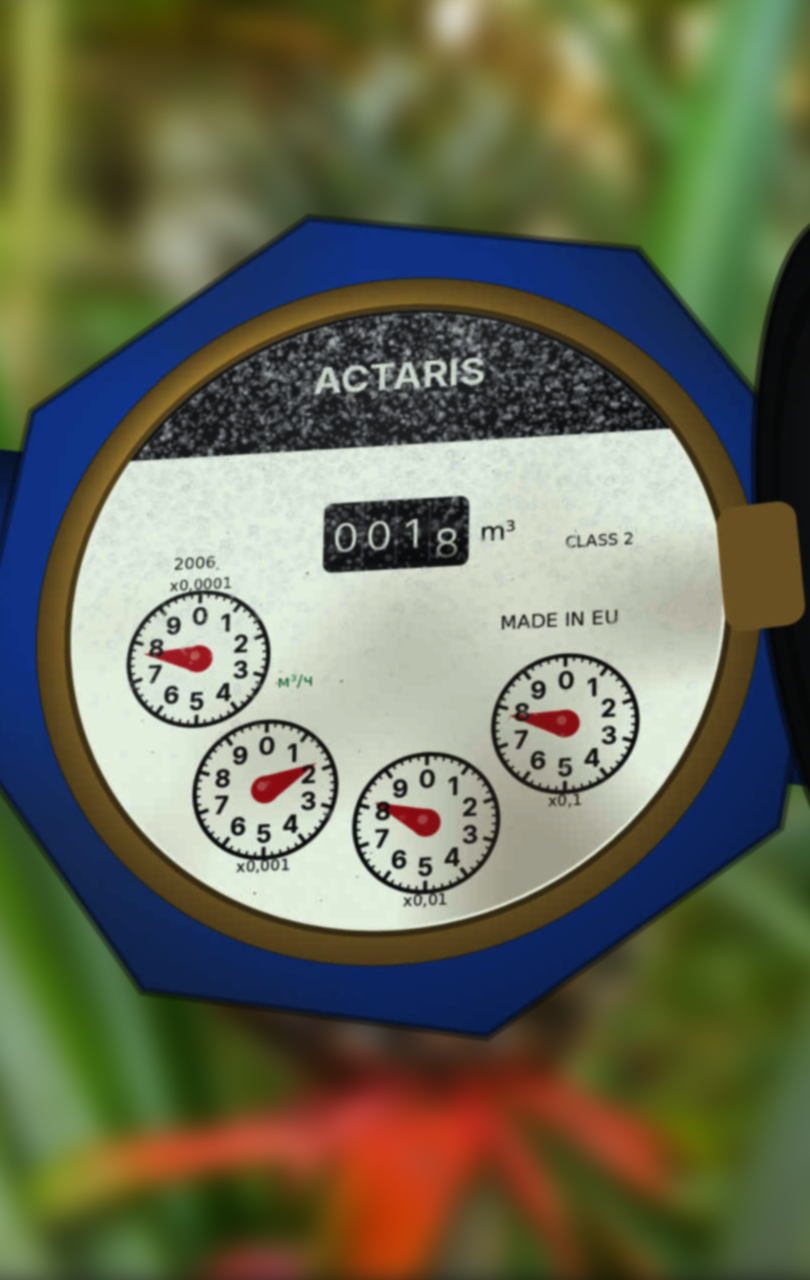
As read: m³ 17.7817
